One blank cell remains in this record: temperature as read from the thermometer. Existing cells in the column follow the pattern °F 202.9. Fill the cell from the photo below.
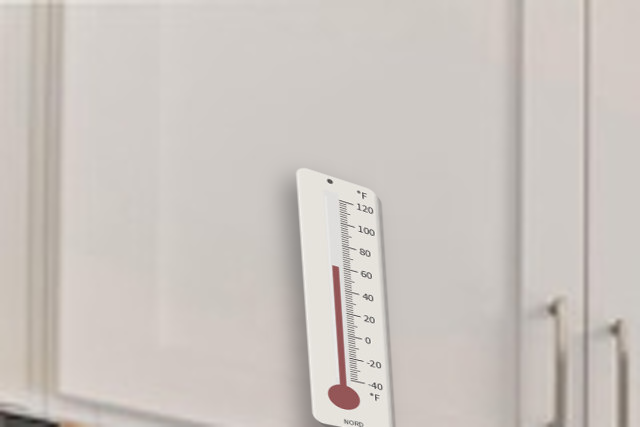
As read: °F 60
